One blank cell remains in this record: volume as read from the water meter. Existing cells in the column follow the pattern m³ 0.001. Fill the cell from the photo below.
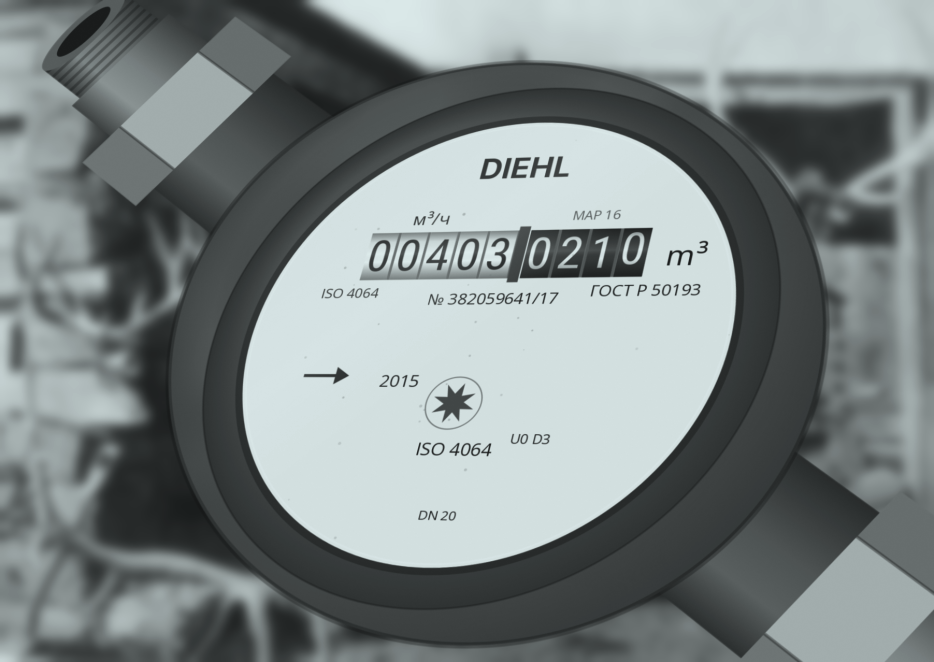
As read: m³ 403.0210
